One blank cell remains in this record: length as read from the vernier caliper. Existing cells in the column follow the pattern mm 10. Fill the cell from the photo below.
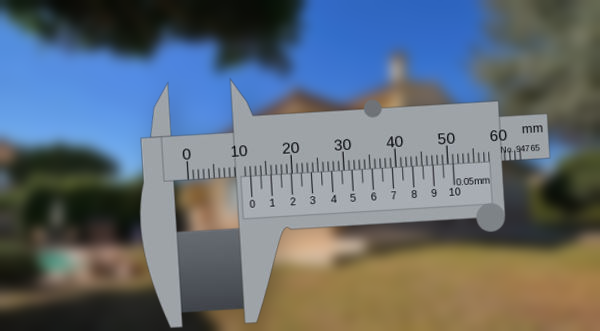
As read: mm 12.0
